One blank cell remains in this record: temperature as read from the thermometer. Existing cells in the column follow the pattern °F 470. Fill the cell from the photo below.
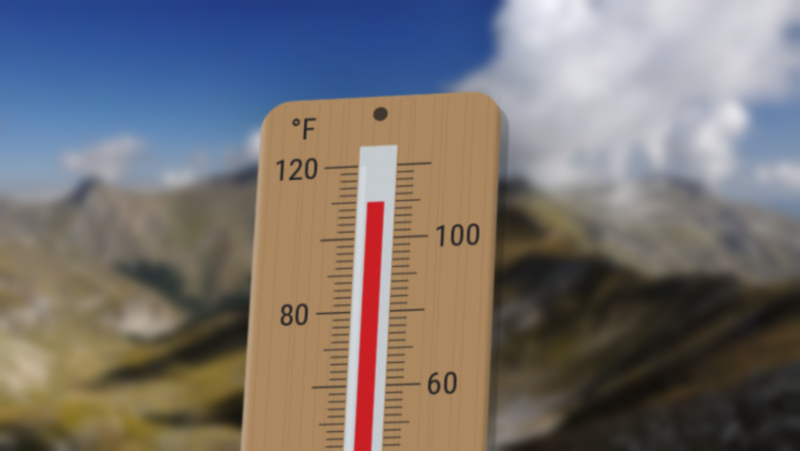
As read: °F 110
